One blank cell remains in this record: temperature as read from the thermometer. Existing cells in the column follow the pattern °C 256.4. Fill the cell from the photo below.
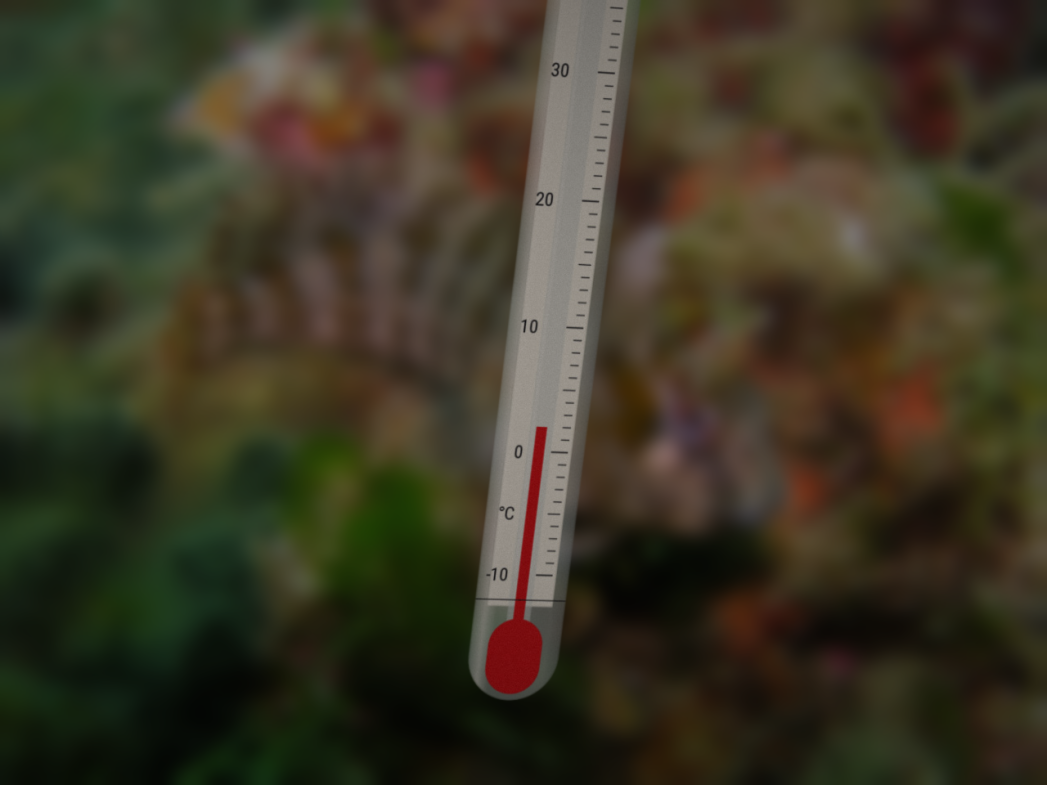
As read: °C 2
